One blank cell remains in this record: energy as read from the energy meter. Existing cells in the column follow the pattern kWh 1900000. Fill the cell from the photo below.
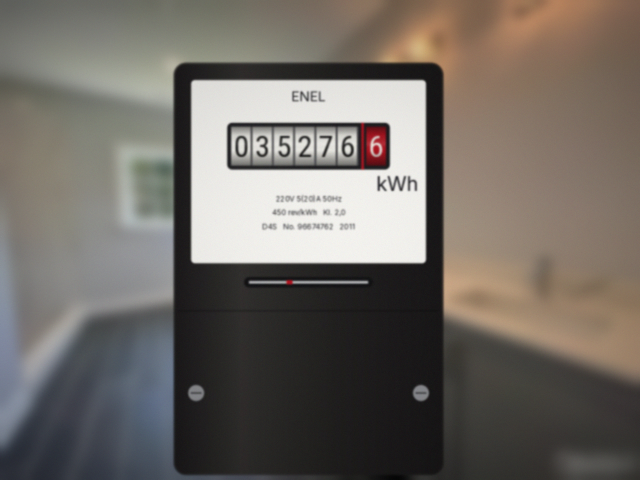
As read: kWh 35276.6
